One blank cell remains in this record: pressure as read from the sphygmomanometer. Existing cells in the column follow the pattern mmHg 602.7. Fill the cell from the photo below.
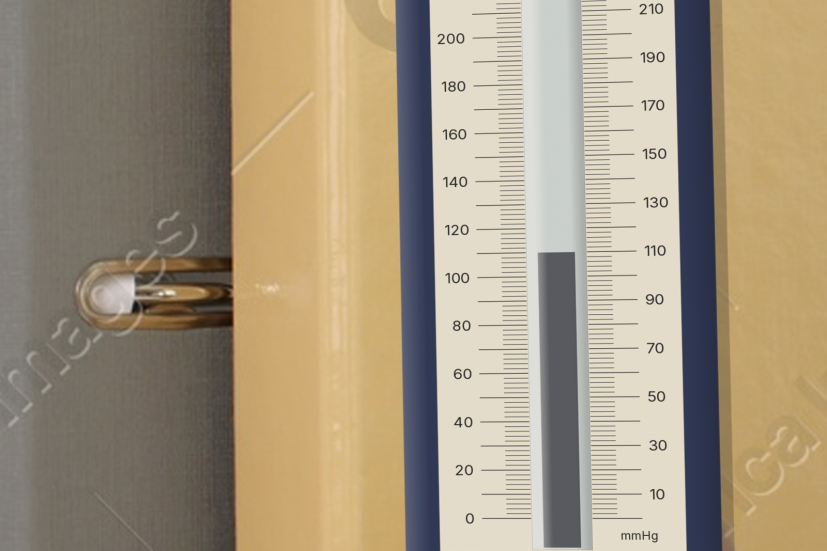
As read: mmHg 110
